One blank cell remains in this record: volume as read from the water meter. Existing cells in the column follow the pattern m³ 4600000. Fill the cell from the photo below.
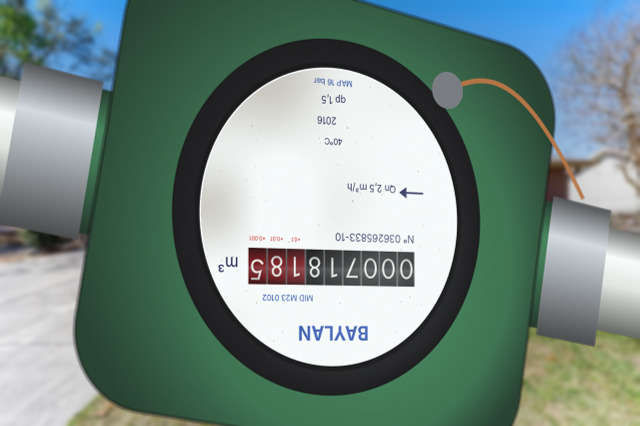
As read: m³ 718.185
